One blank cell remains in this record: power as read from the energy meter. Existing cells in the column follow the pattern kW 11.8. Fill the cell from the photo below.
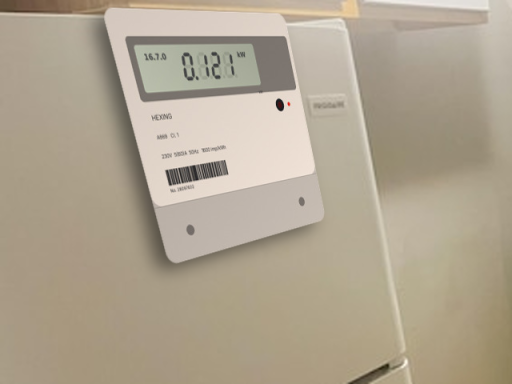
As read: kW 0.121
